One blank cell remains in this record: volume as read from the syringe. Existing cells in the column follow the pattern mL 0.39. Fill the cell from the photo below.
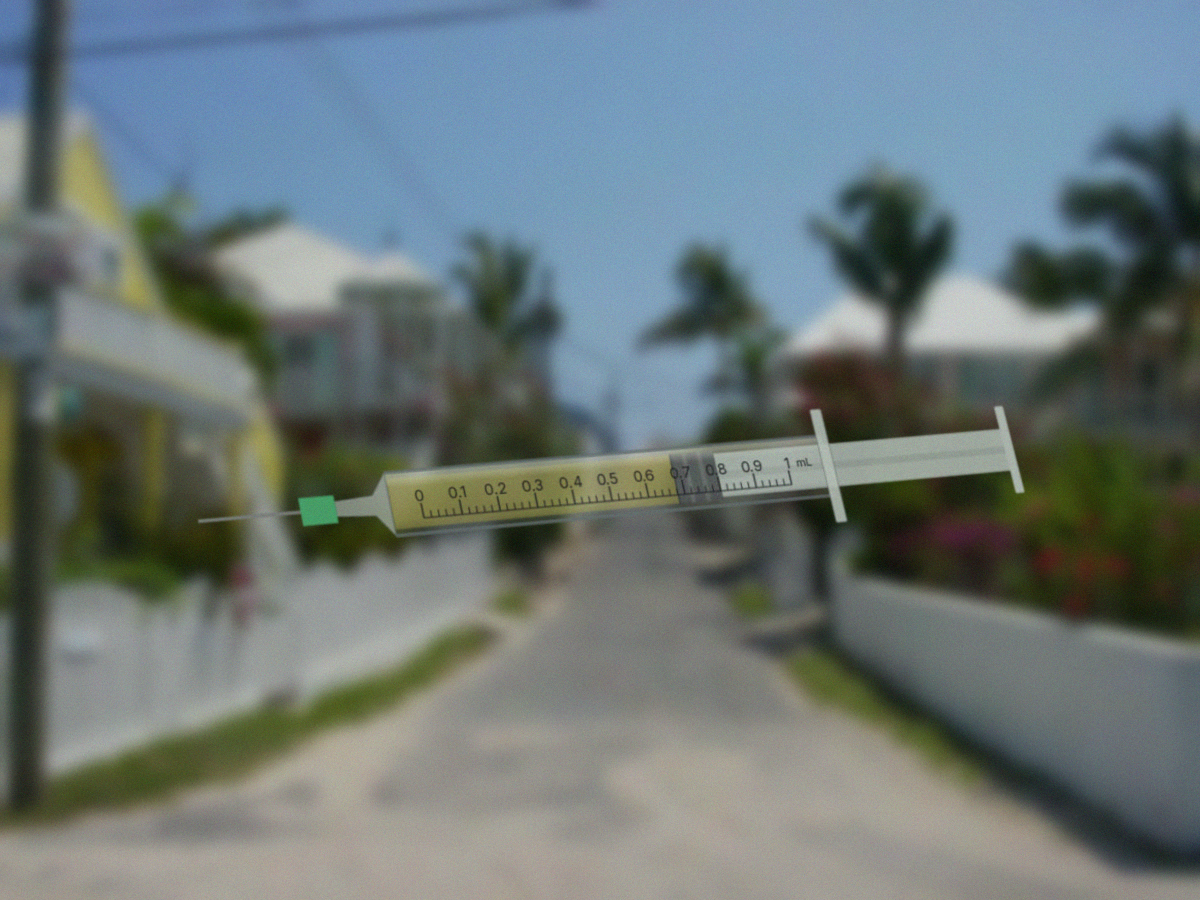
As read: mL 0.68
